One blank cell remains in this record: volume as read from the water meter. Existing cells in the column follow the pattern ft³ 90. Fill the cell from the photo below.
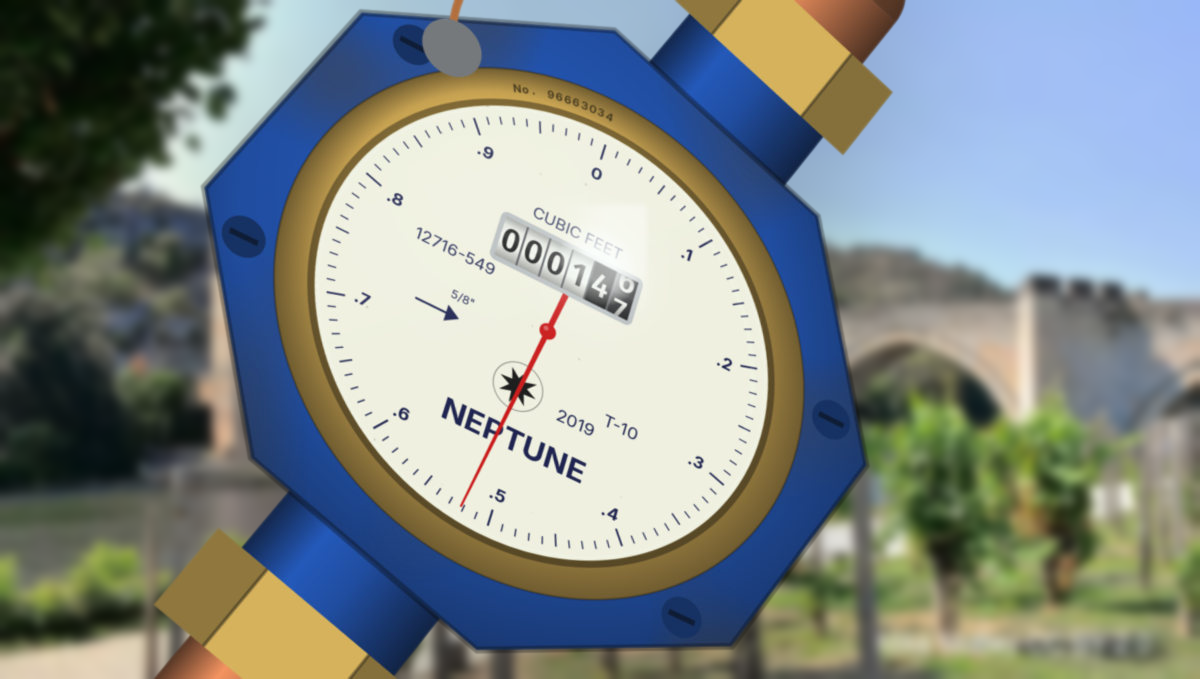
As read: ft³ 146.52
